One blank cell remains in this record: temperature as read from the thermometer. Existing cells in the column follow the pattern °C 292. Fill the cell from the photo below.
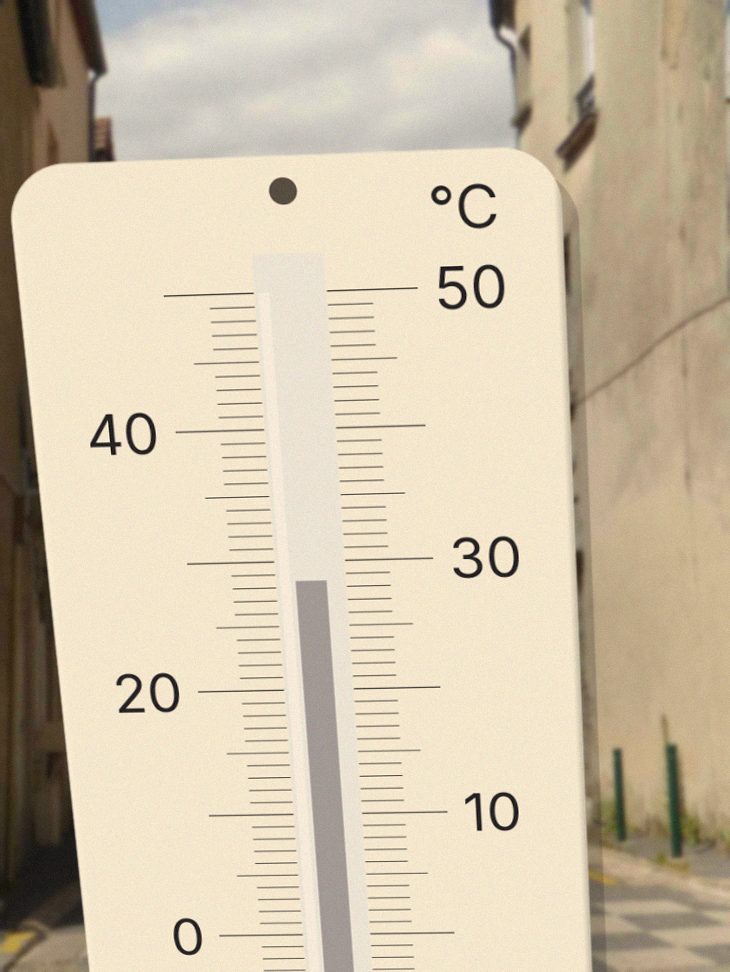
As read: °C 28.5
